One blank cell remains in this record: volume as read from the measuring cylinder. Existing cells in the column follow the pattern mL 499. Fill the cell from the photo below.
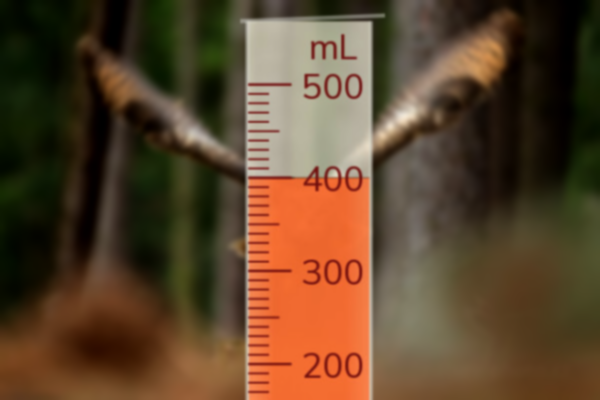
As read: mL 400
